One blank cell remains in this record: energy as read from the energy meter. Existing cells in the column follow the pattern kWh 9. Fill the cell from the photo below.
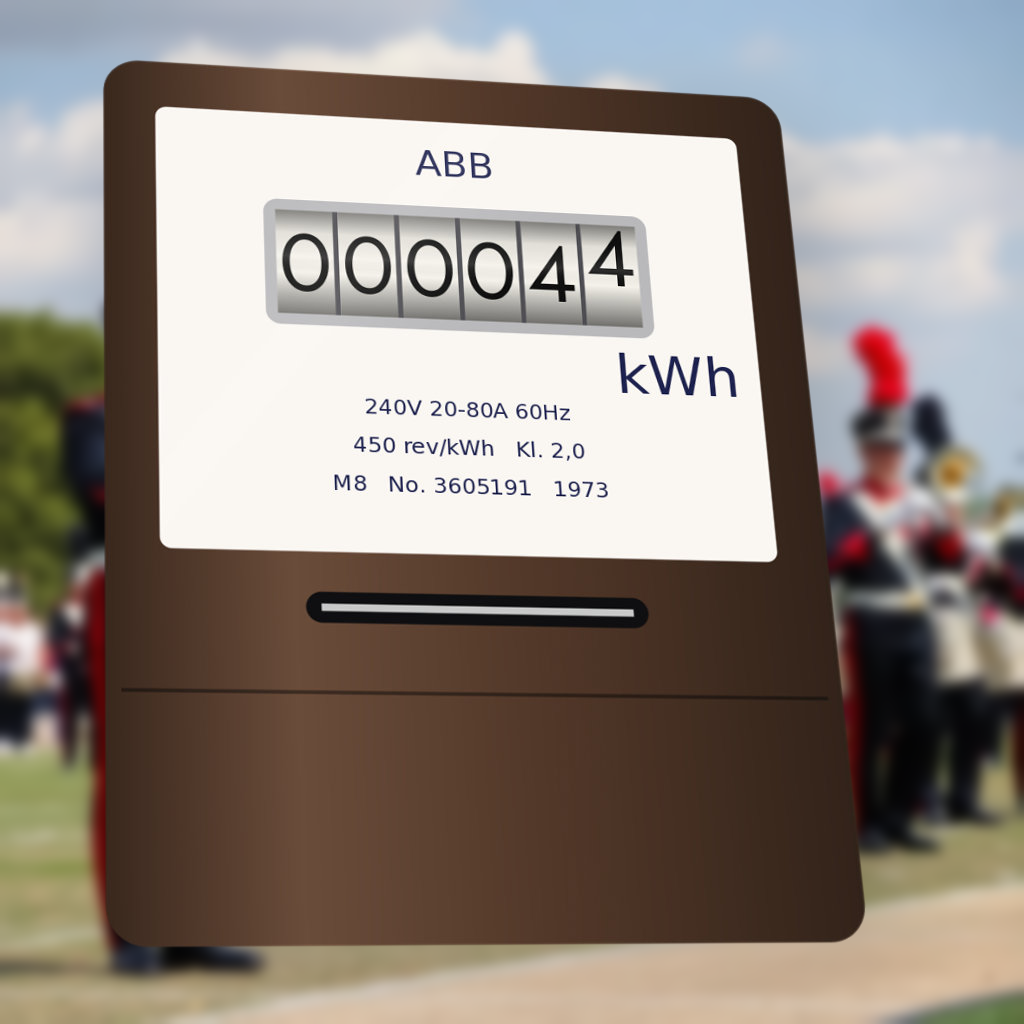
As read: kWh 44
